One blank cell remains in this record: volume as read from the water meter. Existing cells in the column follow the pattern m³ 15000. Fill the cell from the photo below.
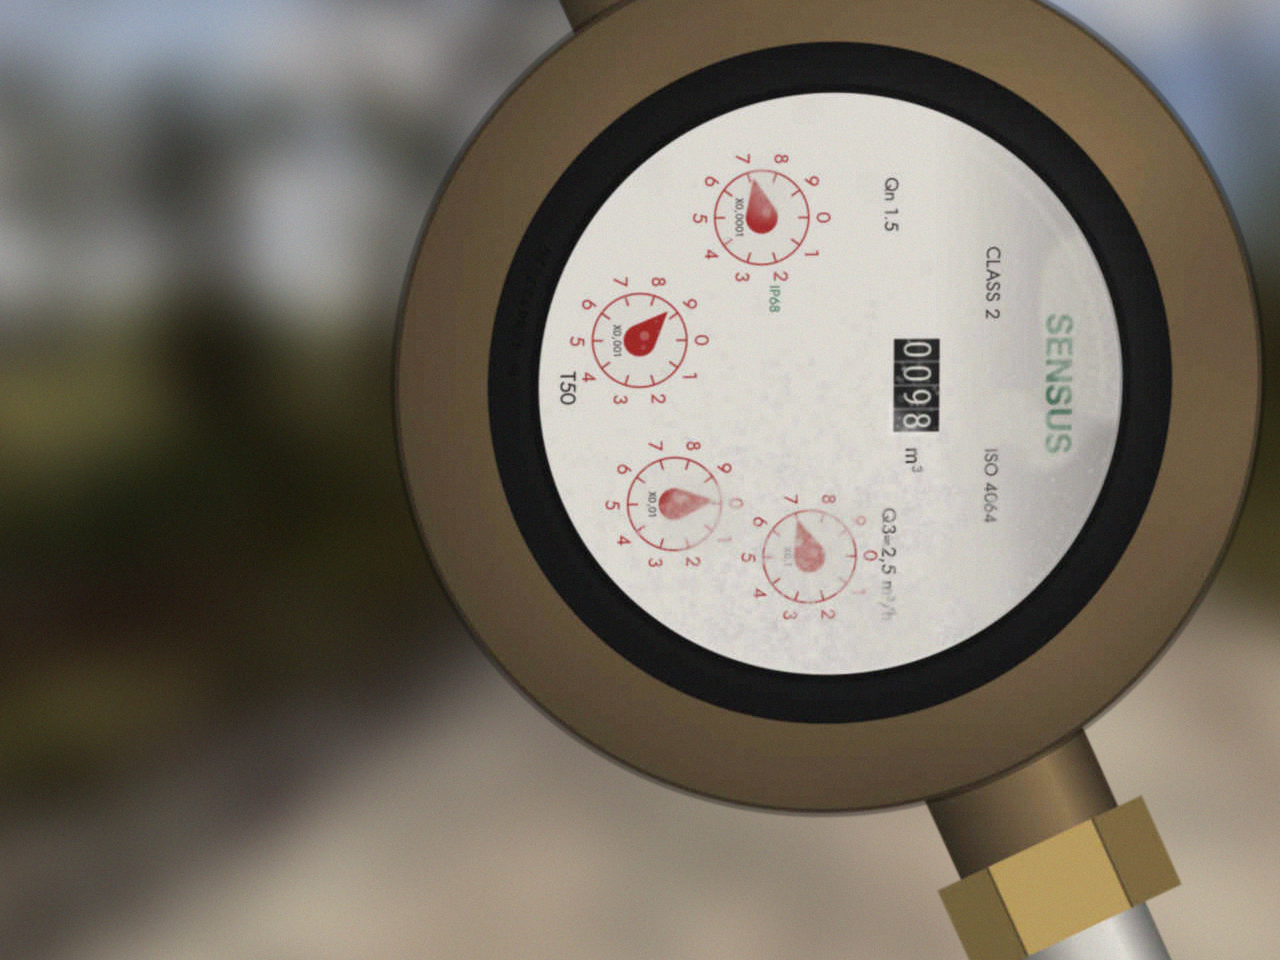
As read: m³ 98.6987
